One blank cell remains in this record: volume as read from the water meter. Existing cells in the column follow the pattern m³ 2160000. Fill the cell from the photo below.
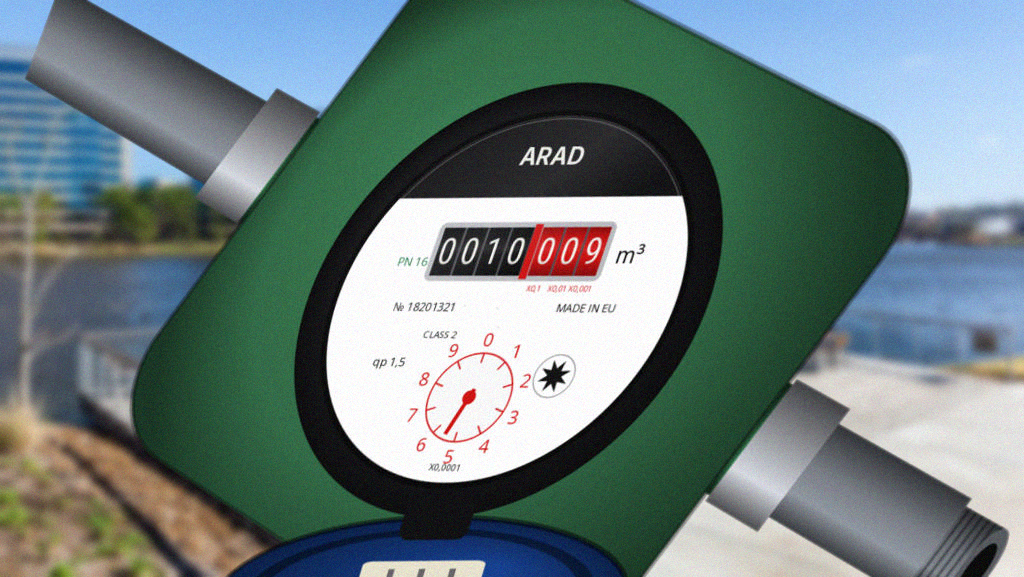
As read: m³ 10.0095
